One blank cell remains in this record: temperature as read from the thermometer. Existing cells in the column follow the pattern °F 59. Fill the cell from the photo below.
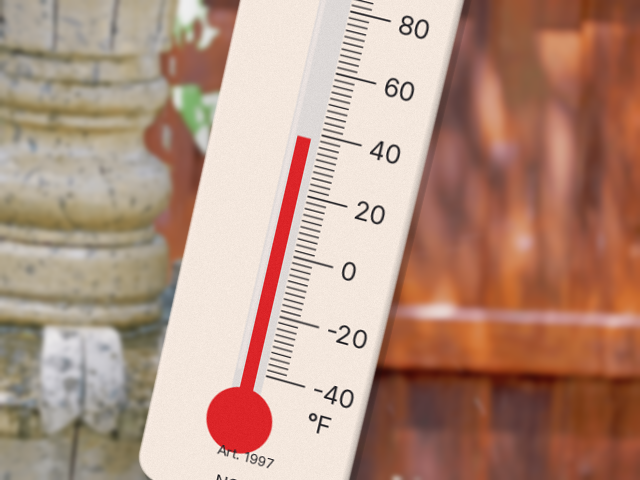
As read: °F 38
